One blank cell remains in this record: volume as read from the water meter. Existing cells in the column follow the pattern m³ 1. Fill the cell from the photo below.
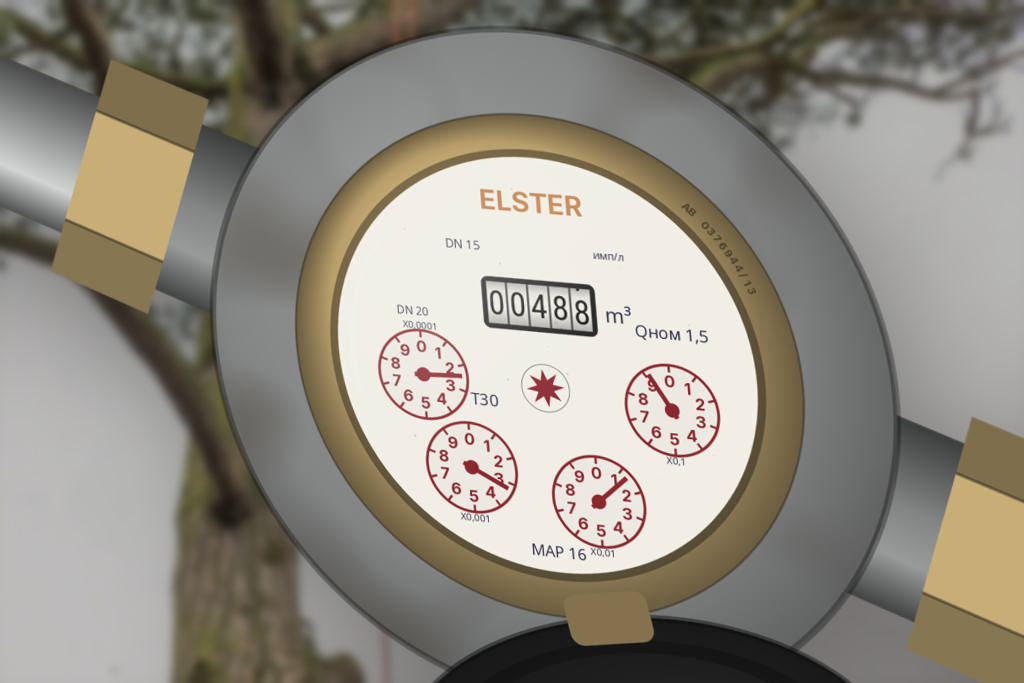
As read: m³ 487.9132
